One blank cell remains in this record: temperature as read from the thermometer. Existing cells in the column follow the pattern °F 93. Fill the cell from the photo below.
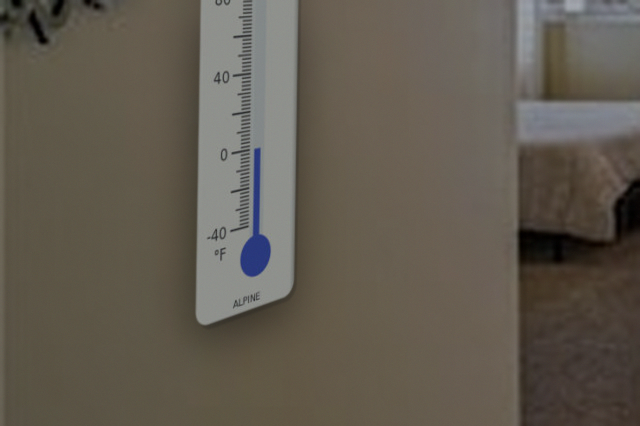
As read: °F 0
